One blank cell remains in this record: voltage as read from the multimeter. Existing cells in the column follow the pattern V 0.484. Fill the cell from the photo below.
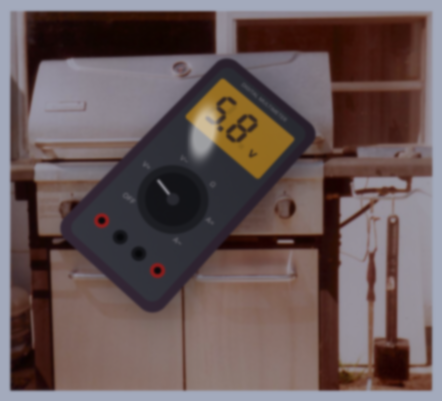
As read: V 5.8
